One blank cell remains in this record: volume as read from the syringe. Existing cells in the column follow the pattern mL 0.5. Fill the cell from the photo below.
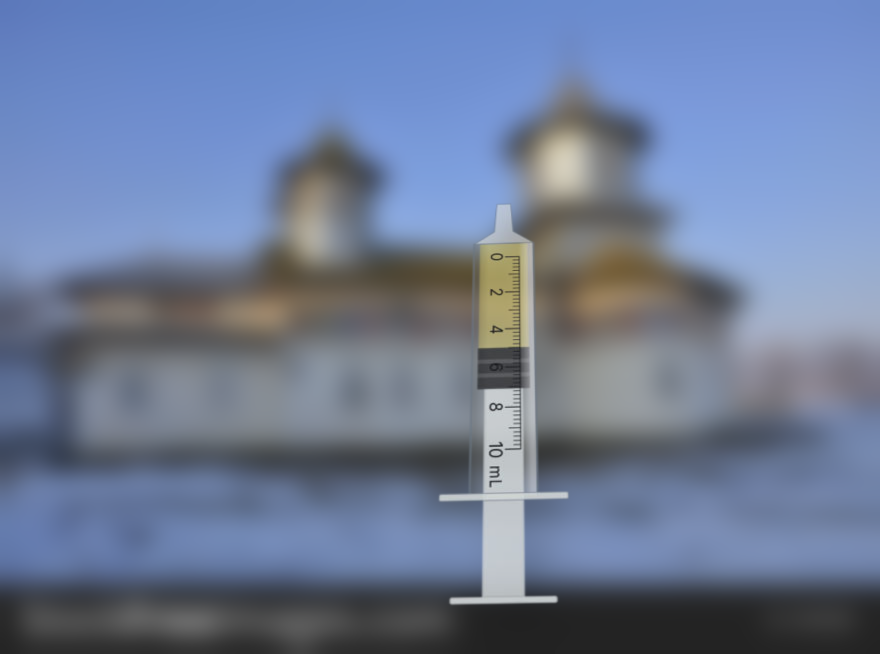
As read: mL 5
